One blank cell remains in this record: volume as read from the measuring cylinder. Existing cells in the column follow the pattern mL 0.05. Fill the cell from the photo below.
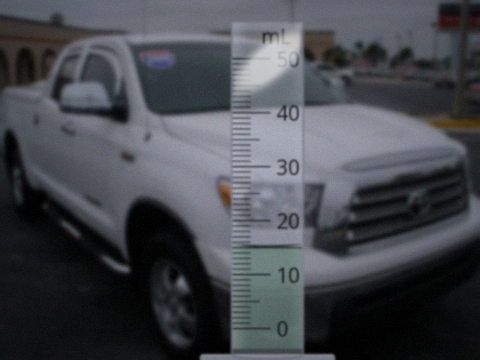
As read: mL 15
